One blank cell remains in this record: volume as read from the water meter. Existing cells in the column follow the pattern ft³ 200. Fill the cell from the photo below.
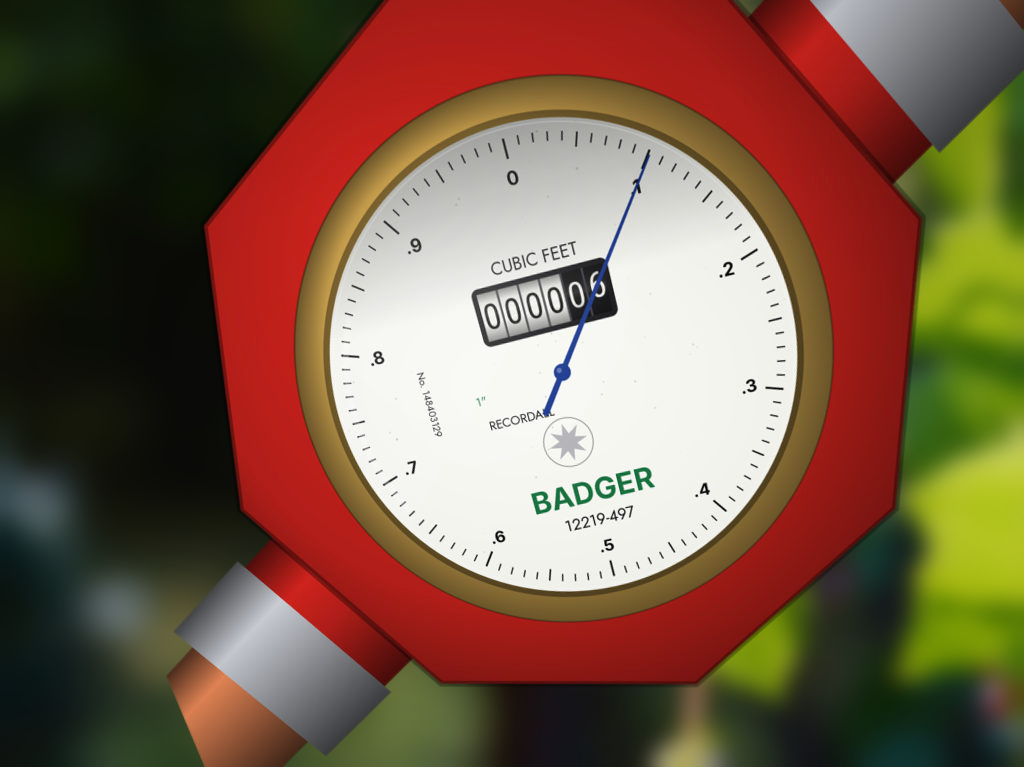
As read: ft³ 6.10
